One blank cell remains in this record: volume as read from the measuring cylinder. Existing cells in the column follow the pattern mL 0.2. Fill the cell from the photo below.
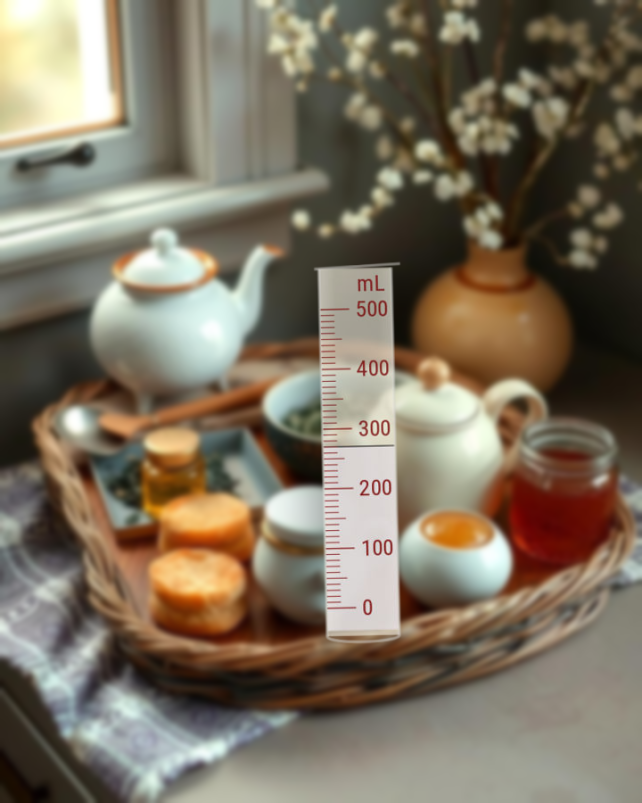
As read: mL 270
